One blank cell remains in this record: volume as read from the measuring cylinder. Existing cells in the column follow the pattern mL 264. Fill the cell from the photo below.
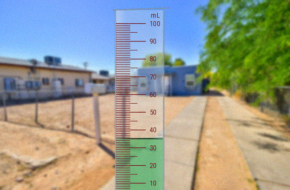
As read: mL 35
